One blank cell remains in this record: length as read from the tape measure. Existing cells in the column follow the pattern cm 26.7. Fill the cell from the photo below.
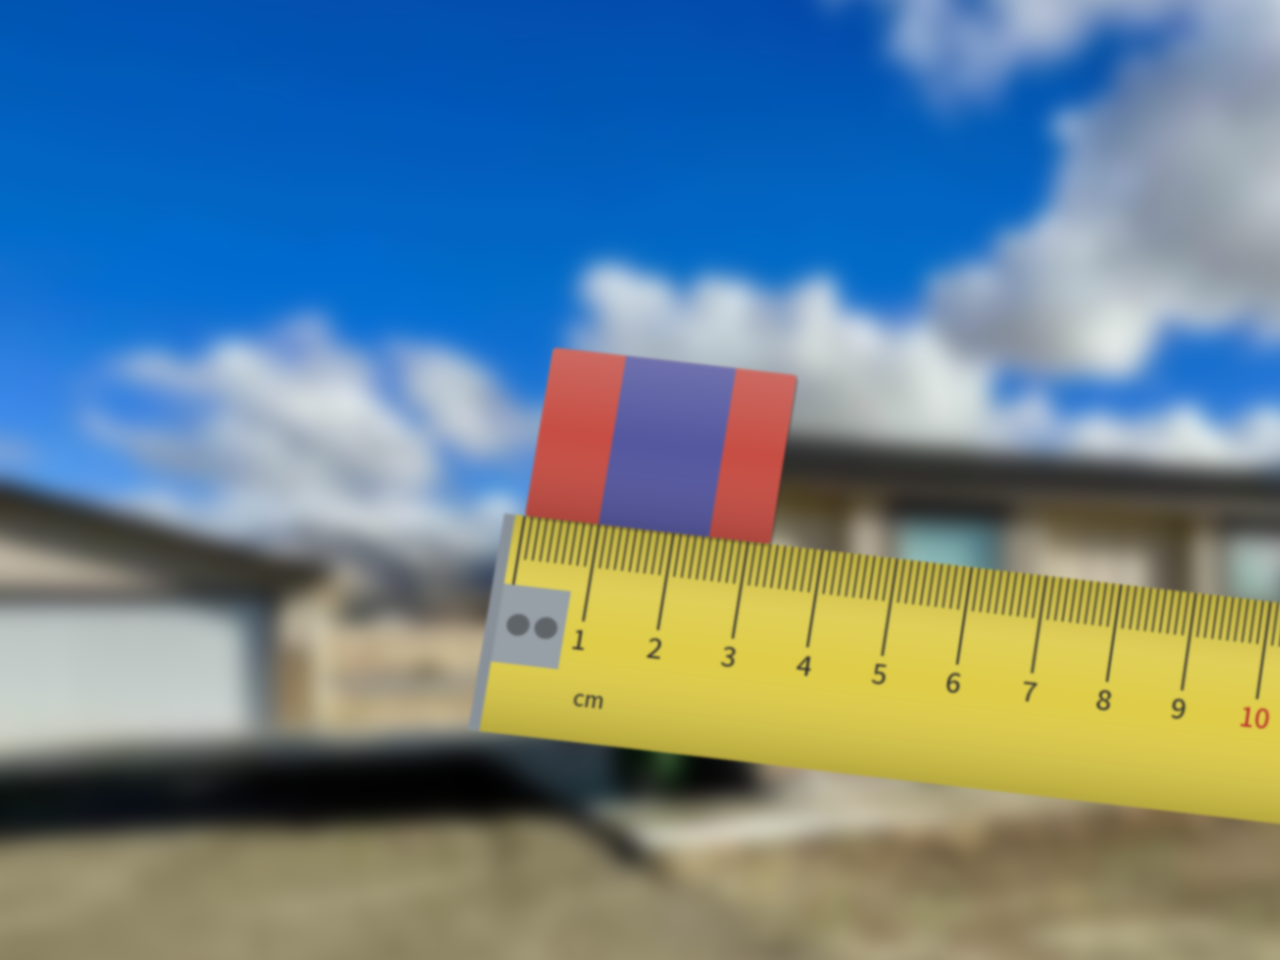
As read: cm 3.3
